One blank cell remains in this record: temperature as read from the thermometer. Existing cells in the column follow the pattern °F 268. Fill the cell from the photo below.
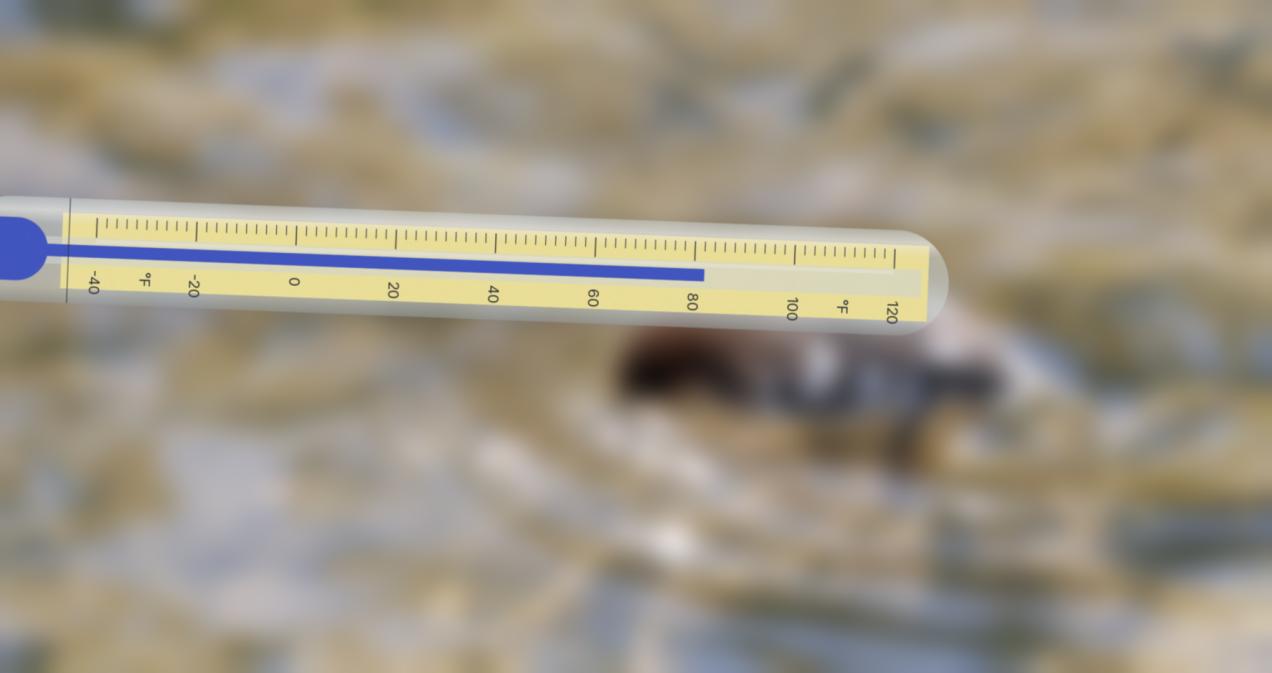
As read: °F 82
